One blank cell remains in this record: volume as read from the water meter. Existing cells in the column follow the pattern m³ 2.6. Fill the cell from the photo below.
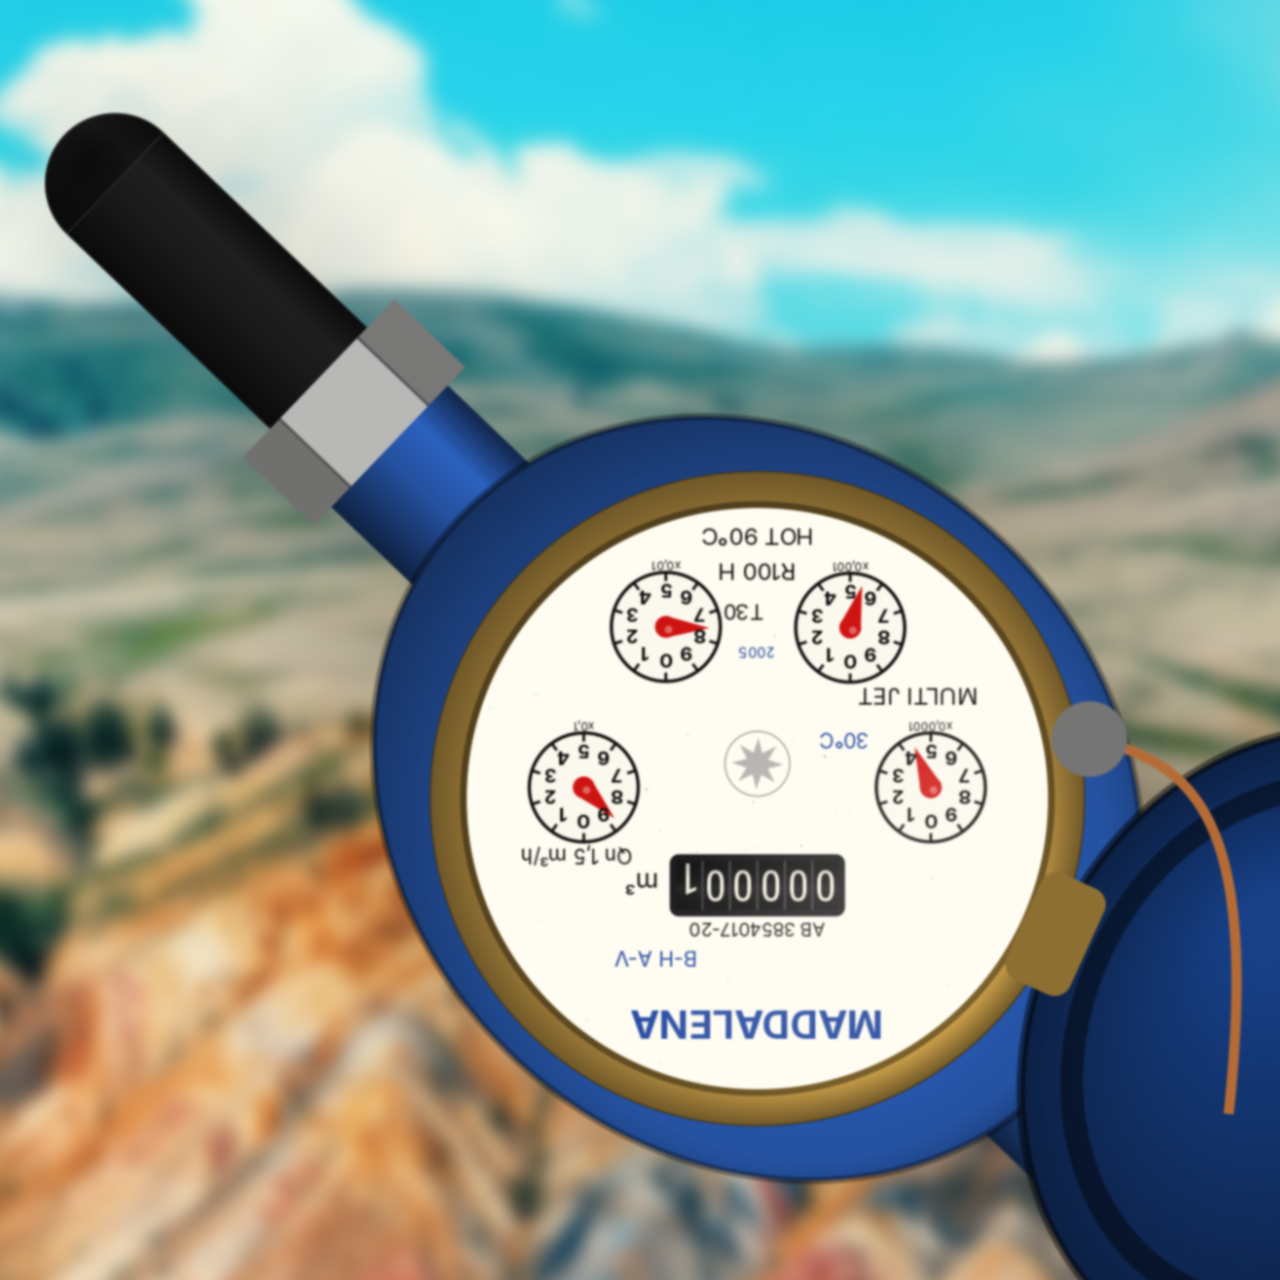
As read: m³ 0.8754
